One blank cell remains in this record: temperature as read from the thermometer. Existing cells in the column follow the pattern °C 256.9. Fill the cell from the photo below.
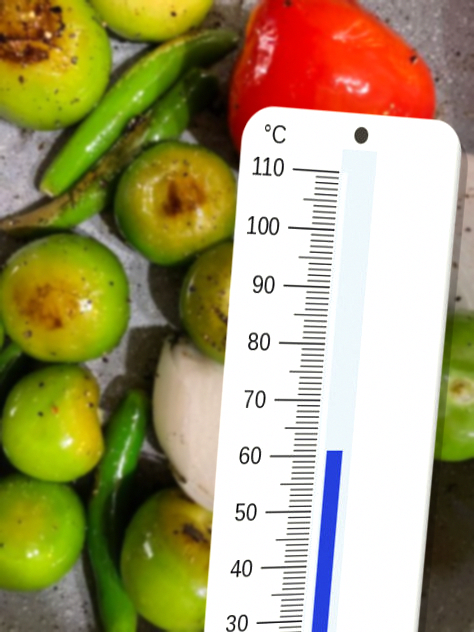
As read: °C 61
